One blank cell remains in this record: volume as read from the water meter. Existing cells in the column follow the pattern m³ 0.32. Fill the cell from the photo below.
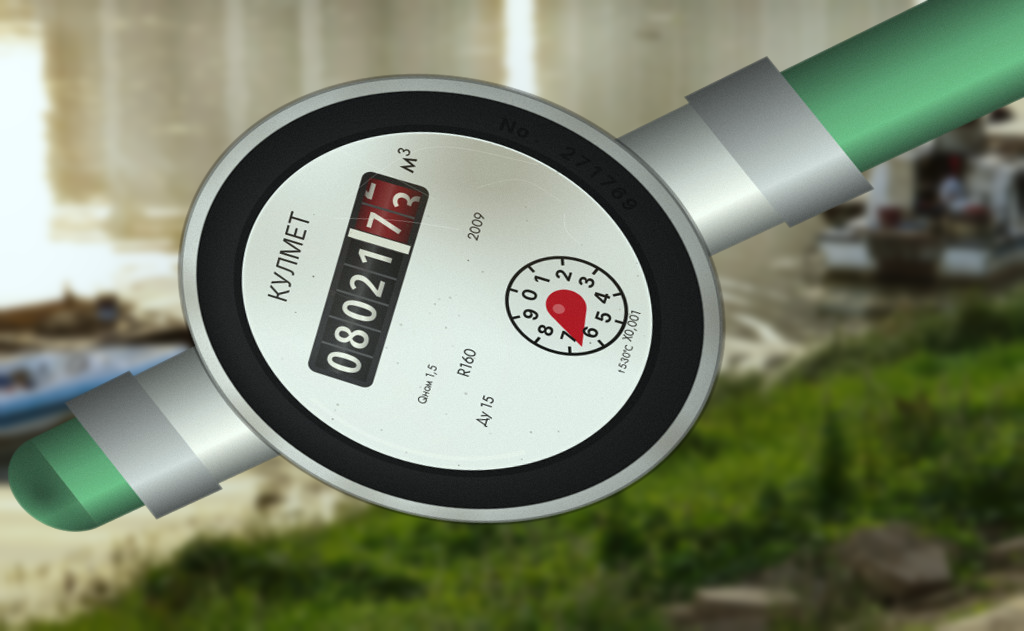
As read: m³ 8021.726
